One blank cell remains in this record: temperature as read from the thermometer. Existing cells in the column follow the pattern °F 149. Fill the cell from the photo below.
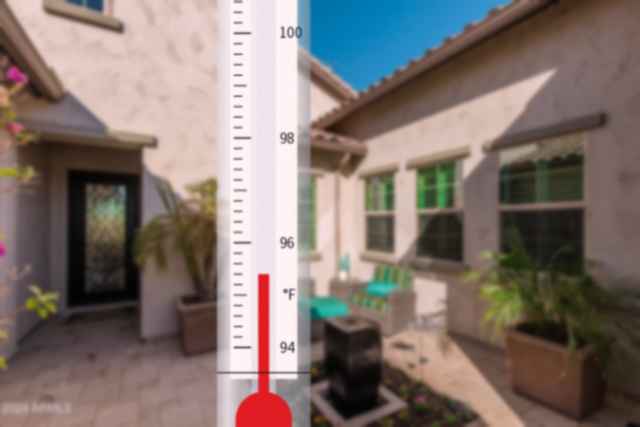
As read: °F 95.4
